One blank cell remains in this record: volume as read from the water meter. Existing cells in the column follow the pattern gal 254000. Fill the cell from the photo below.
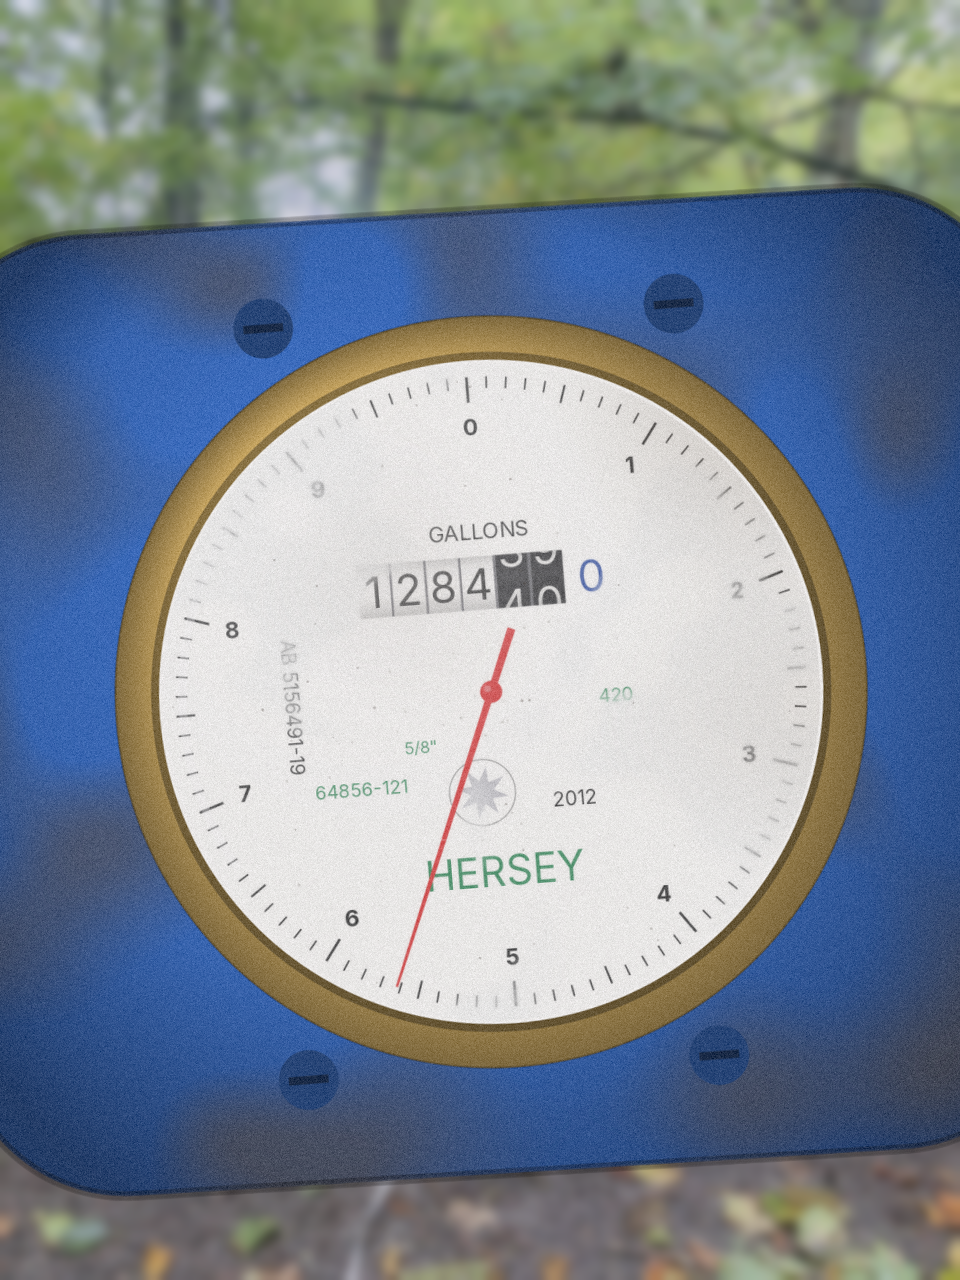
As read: gal 1284395.6
